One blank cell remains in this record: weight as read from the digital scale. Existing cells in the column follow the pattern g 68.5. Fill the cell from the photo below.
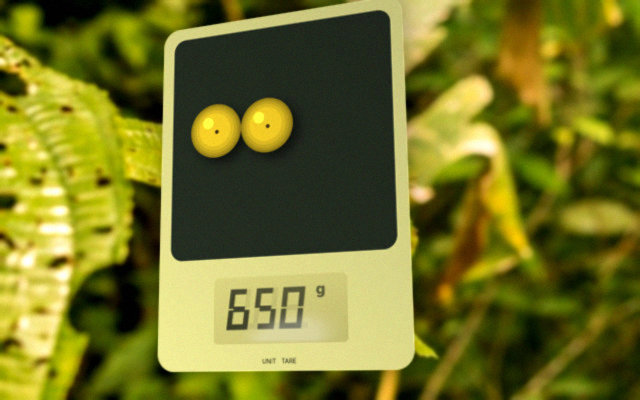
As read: g 650
